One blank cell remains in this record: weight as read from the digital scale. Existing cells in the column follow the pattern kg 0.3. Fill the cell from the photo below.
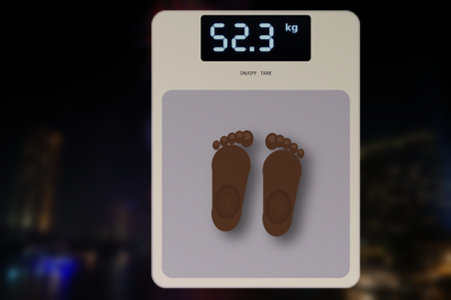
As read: kg 52.3
